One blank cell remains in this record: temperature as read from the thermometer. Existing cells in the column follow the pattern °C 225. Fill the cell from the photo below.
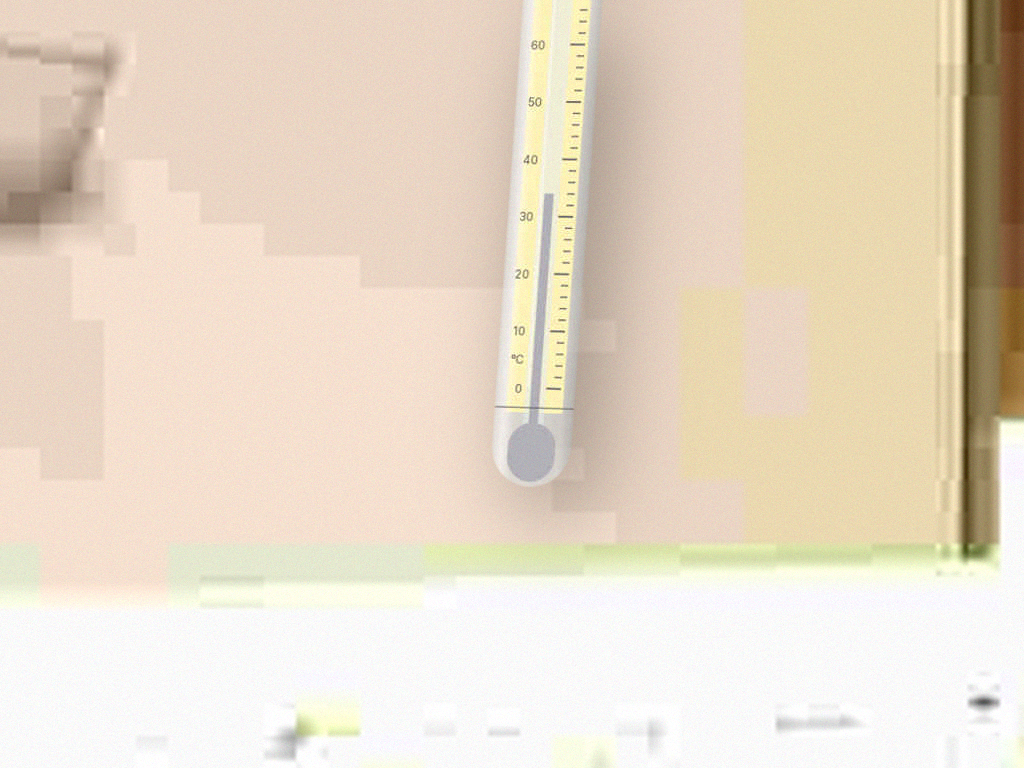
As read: °C 34
